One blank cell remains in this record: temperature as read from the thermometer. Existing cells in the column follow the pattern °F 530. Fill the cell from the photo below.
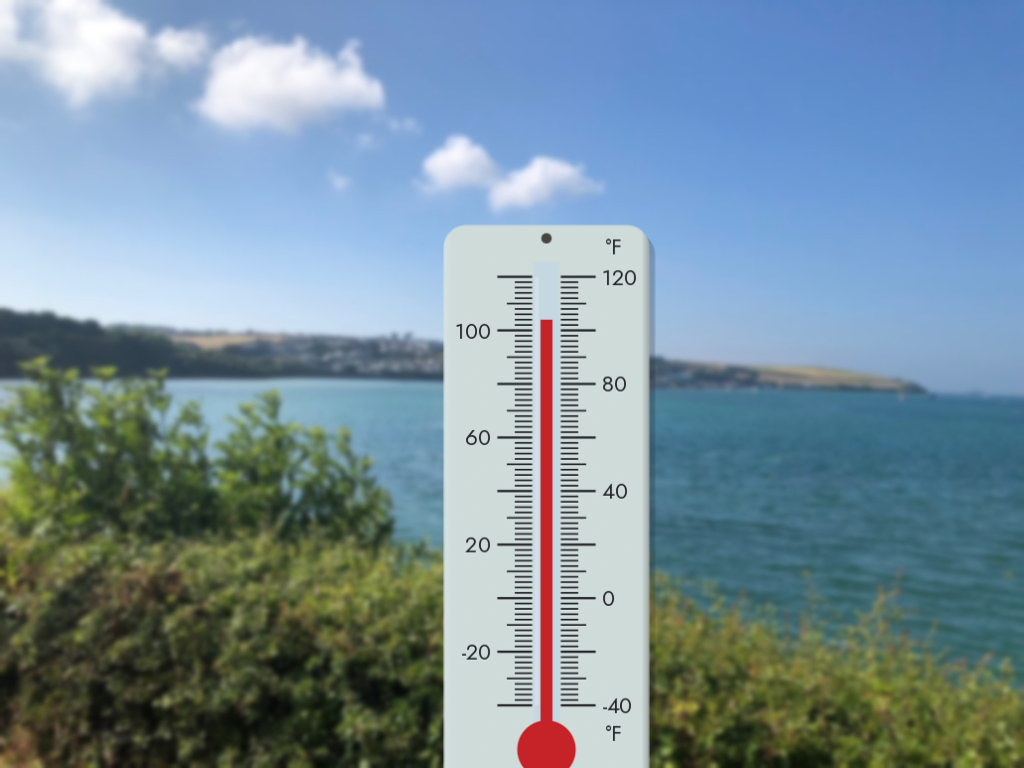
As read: °F 104
